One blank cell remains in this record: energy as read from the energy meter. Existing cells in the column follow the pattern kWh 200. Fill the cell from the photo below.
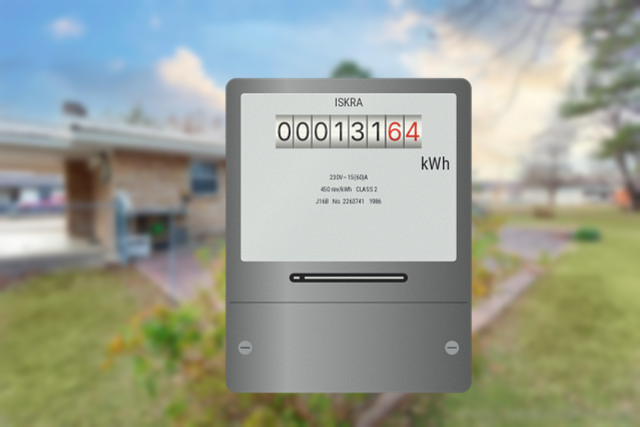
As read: kWh 131.64
